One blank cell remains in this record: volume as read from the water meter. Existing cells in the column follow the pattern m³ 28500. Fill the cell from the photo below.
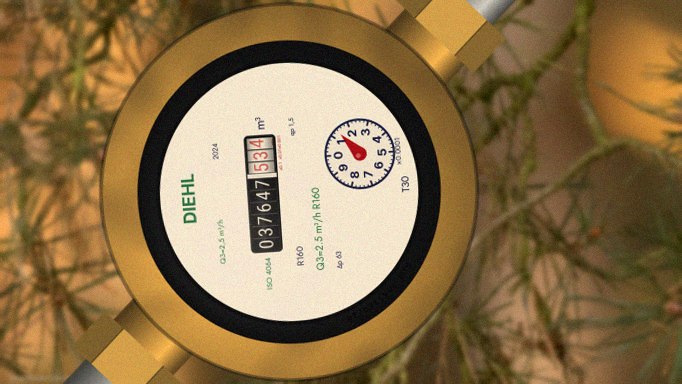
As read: m³ 37647.5341
